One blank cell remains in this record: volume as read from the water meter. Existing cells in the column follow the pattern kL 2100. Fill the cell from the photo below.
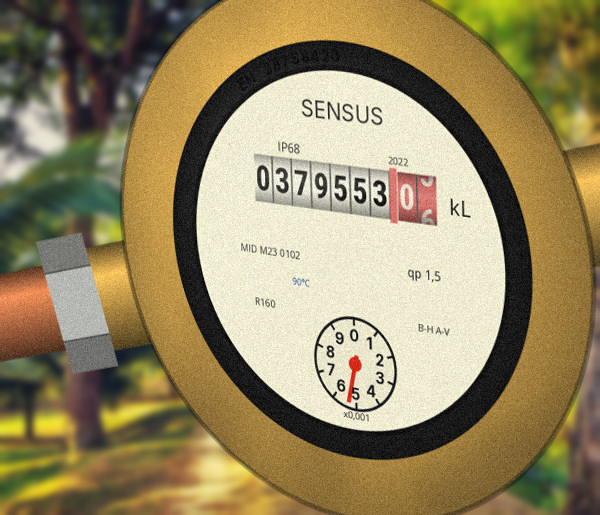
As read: kL 379553.055
